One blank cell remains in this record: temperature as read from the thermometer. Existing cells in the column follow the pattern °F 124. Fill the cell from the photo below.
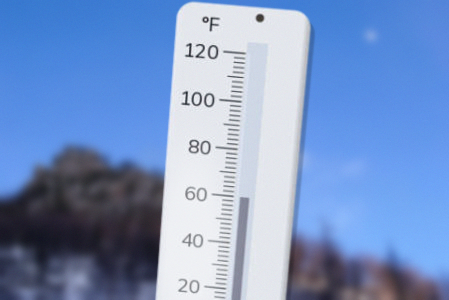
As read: °F 60
